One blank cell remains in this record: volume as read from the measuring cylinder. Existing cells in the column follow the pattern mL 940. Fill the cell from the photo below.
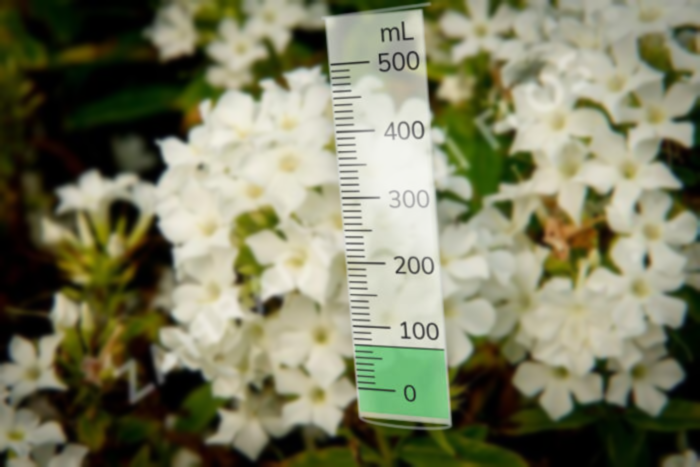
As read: mL 70
